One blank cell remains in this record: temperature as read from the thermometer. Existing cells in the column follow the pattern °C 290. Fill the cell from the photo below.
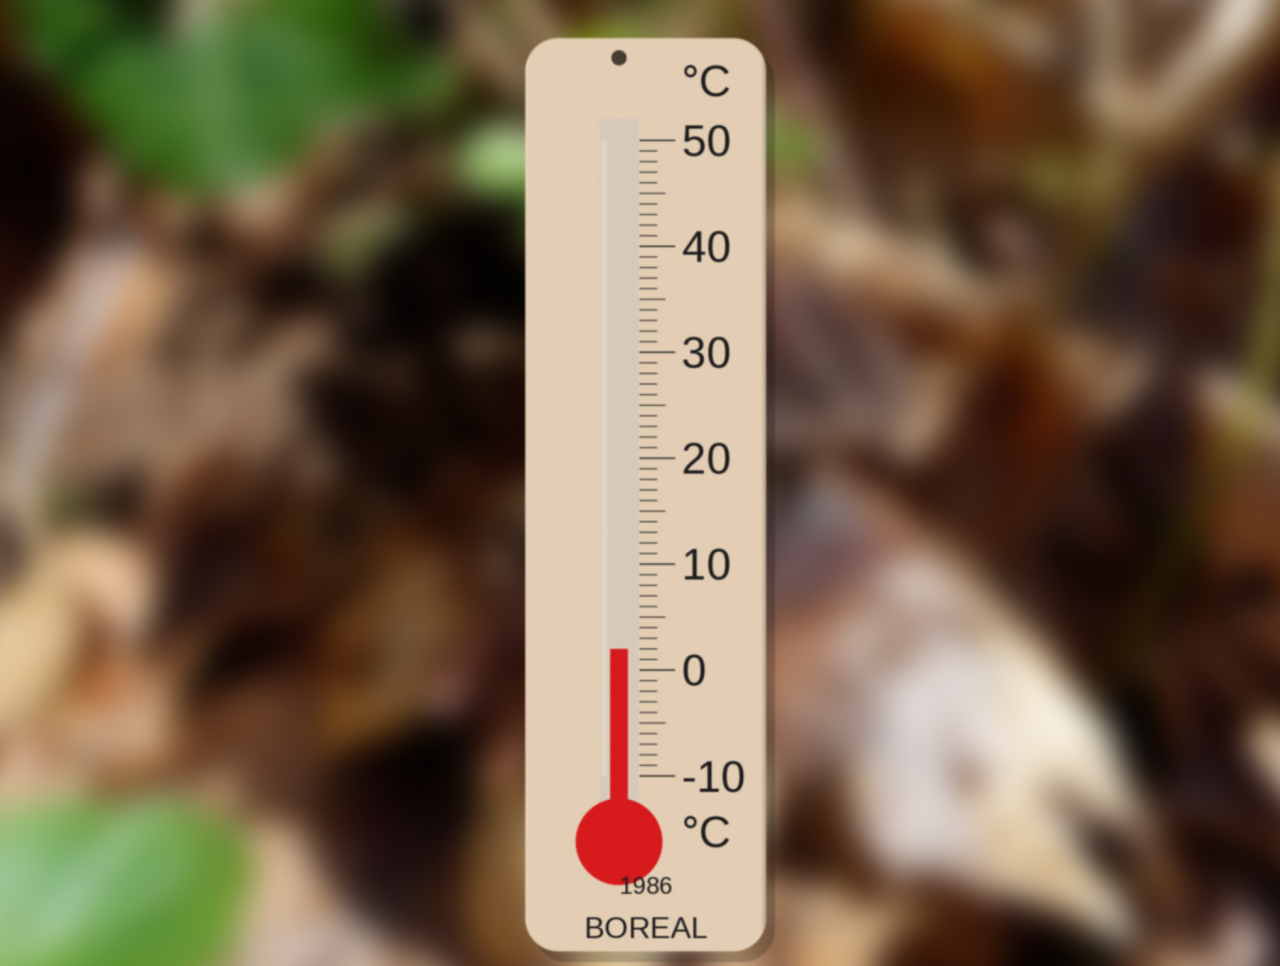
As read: °C 2
